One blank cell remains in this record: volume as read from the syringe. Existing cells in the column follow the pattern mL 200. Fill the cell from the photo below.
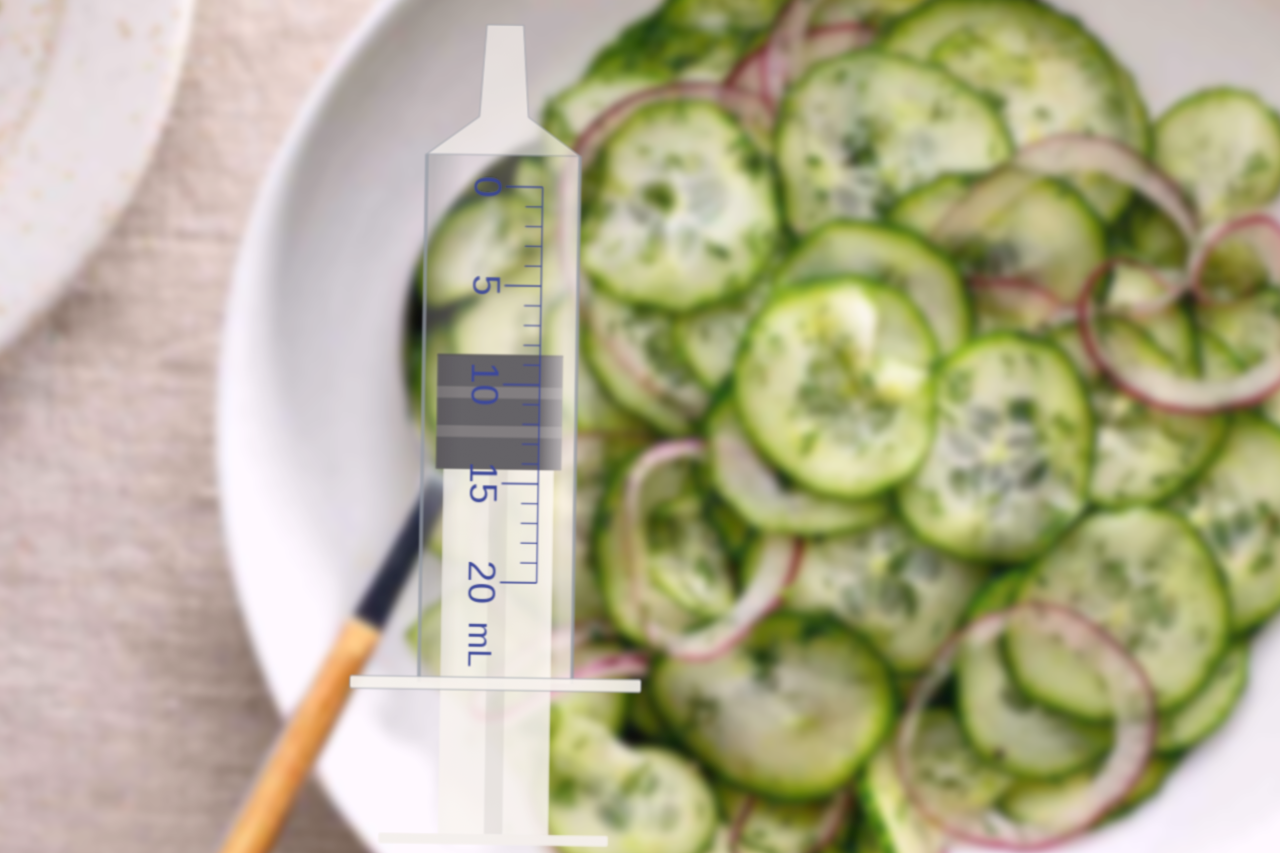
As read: mL 8.5
